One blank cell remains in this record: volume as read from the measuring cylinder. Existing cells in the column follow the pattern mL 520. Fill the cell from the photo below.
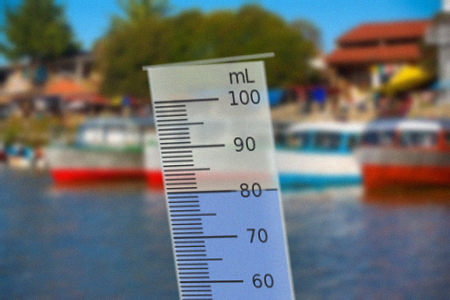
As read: mL 80
